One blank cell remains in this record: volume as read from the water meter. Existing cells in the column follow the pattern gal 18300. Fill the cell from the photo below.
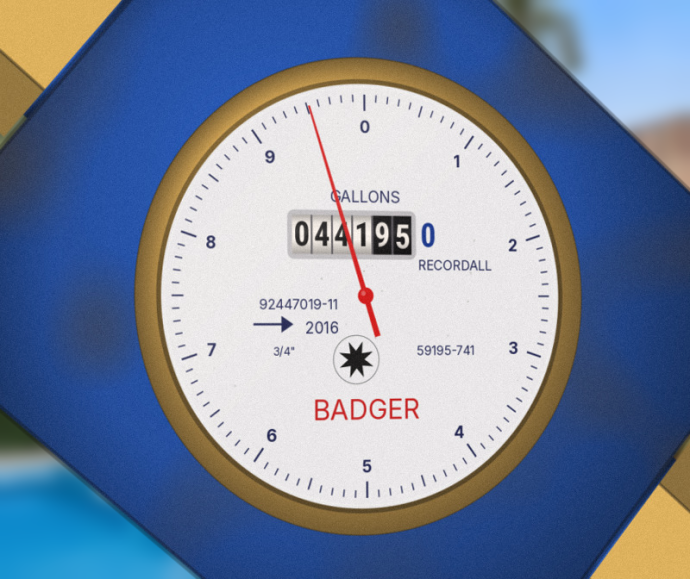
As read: gal 441949.5
